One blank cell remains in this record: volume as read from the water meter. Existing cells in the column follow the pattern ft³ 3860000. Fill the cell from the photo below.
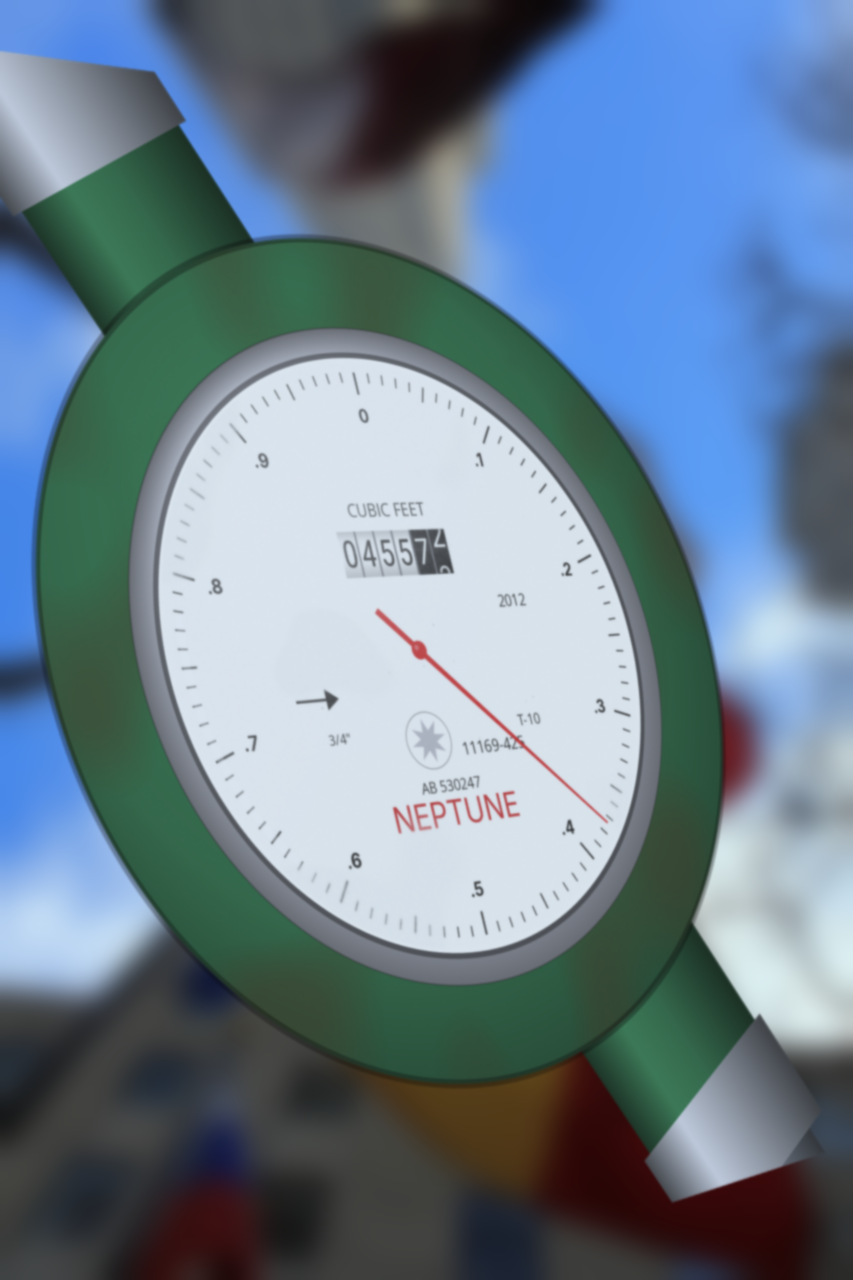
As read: ft³ 45572.37
